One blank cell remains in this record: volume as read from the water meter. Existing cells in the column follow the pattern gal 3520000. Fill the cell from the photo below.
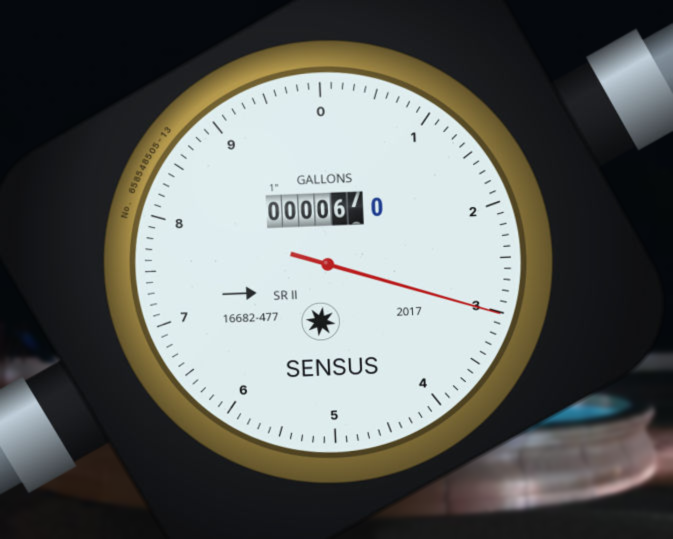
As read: gal 673.0
